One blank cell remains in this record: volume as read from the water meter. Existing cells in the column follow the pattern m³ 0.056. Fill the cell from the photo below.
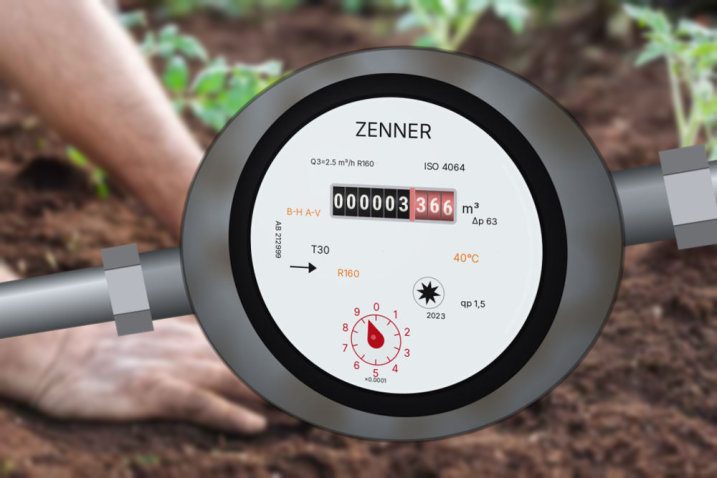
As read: m³ 3.3659
